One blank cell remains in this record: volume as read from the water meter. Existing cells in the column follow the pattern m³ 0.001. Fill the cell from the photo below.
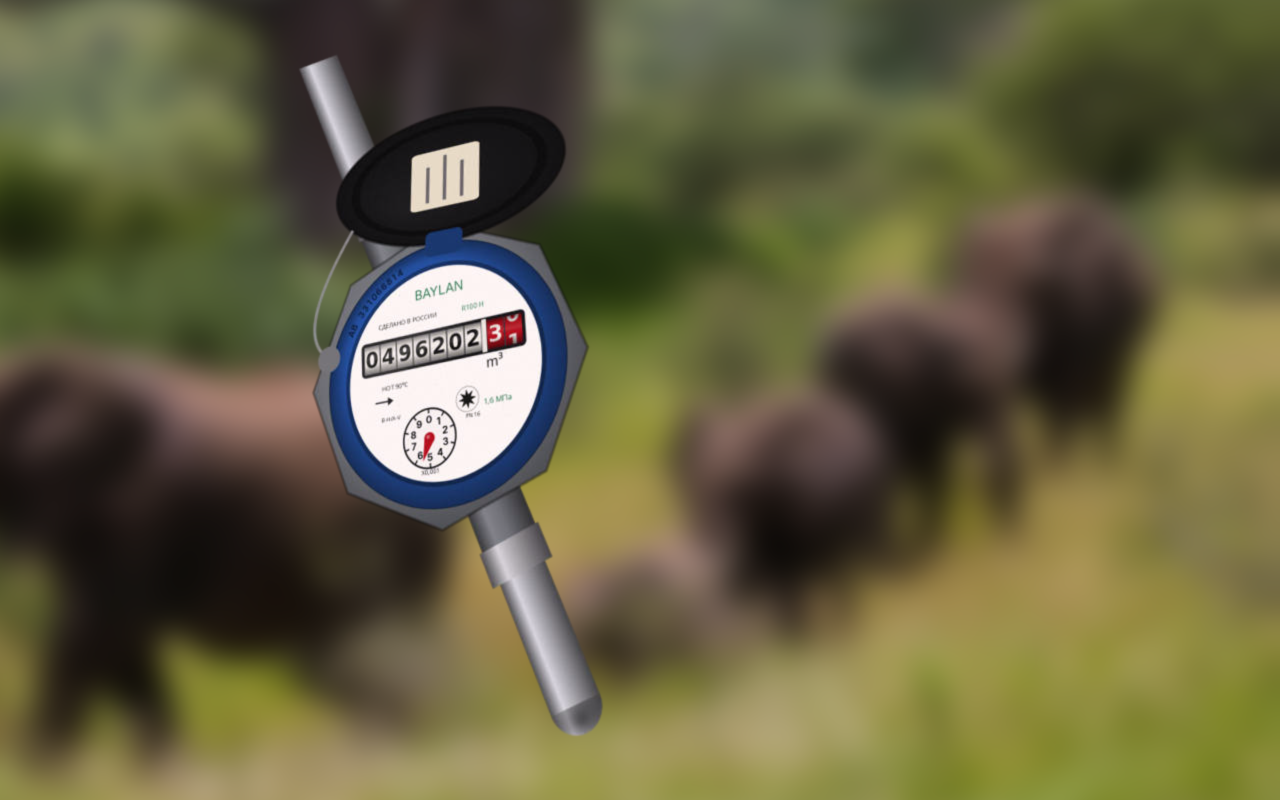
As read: m³ 496202.305
